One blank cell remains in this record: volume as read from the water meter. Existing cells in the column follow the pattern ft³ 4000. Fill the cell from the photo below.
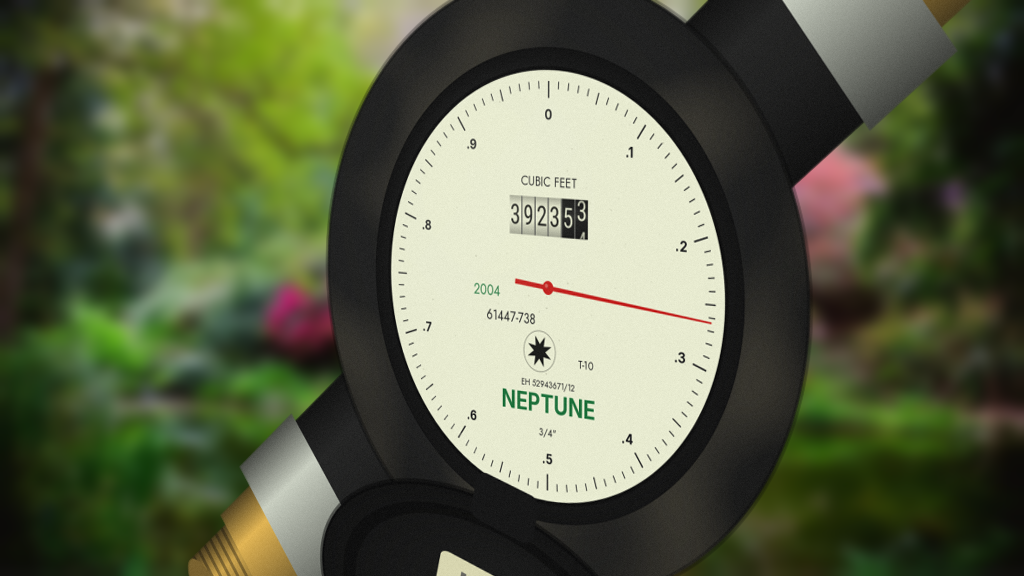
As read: ft³ 392353.26
